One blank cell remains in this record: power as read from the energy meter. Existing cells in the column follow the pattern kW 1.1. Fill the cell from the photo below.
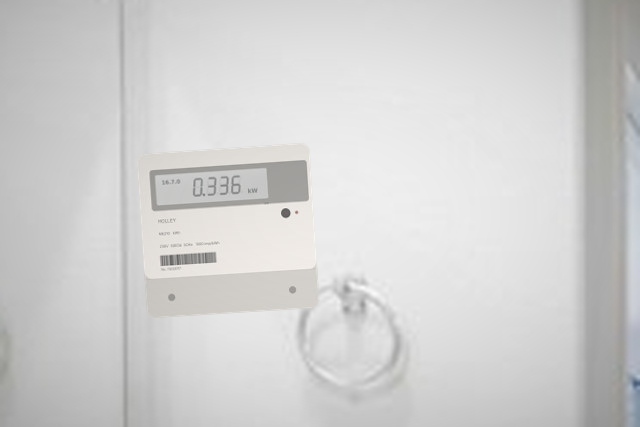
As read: kW 0.336
